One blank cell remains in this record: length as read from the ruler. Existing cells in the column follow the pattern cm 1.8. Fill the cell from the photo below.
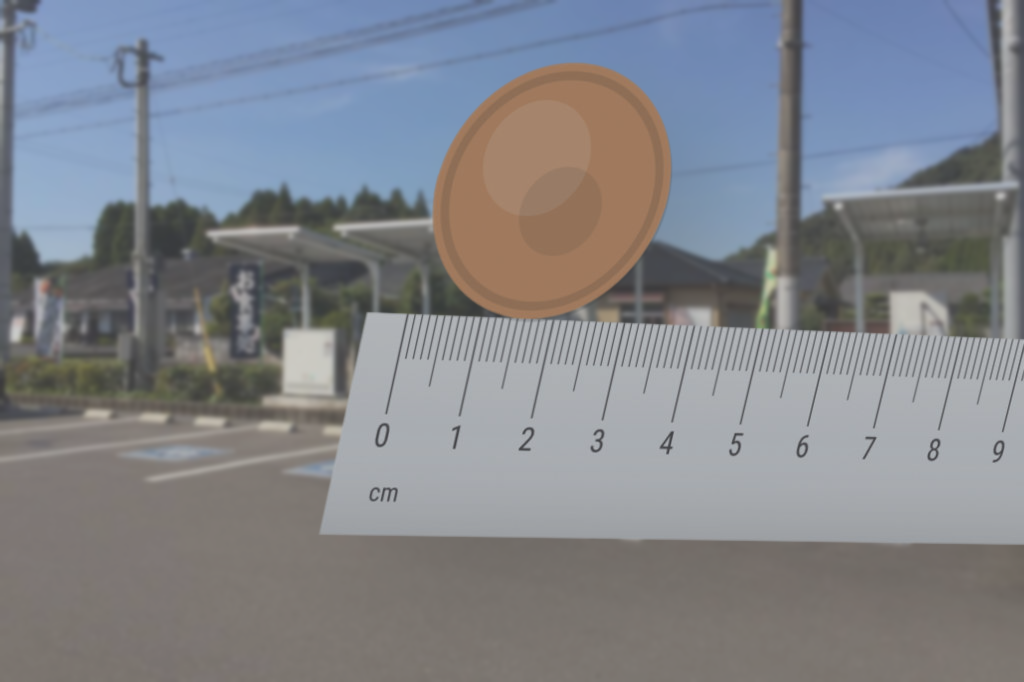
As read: cm 3.2
